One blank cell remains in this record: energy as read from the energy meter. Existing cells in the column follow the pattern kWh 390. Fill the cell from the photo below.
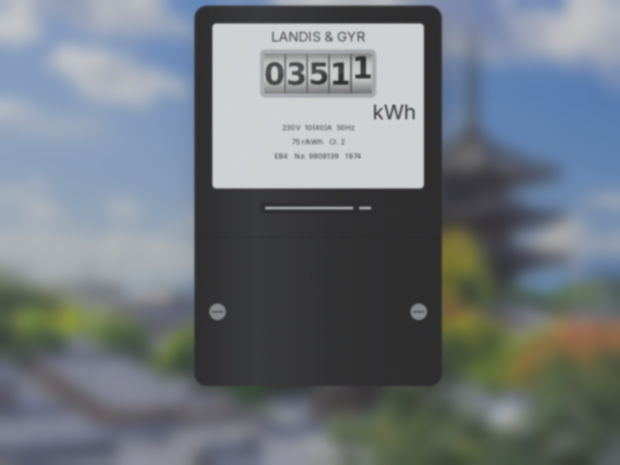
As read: kWh 3511
